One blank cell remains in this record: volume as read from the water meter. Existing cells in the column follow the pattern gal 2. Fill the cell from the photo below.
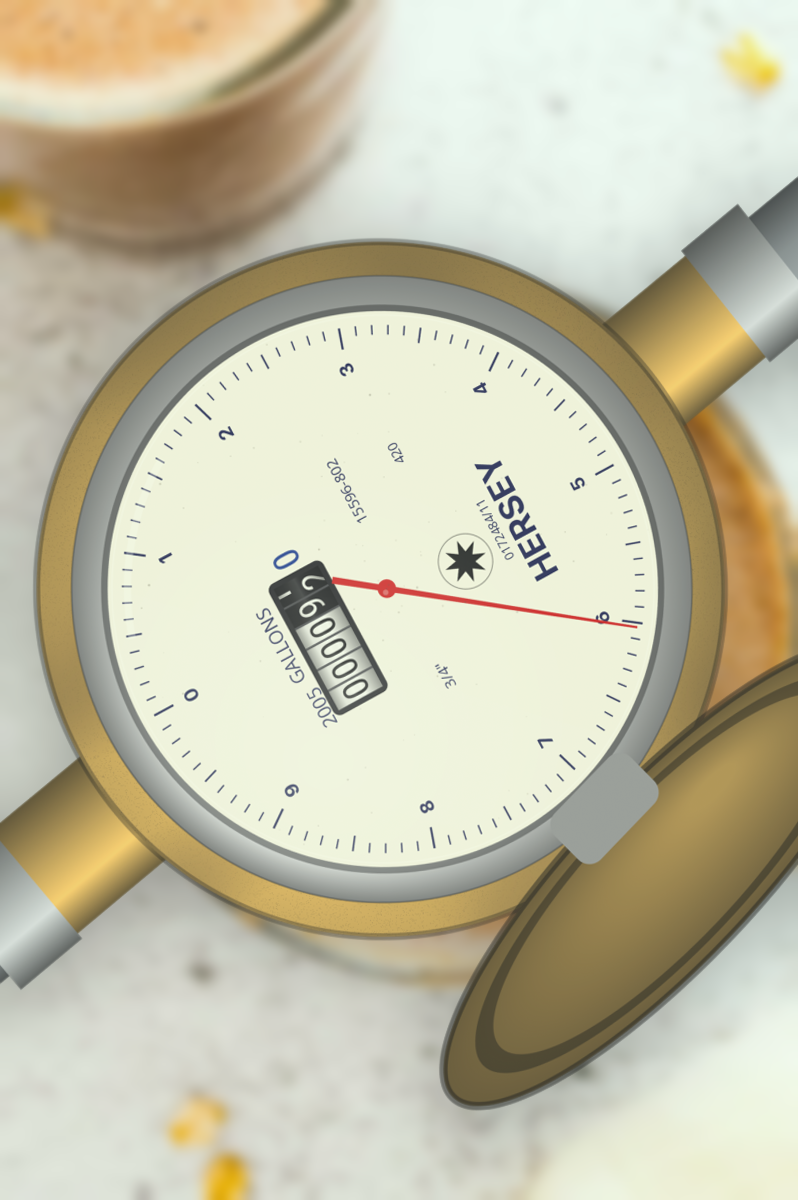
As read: gal 916.0
